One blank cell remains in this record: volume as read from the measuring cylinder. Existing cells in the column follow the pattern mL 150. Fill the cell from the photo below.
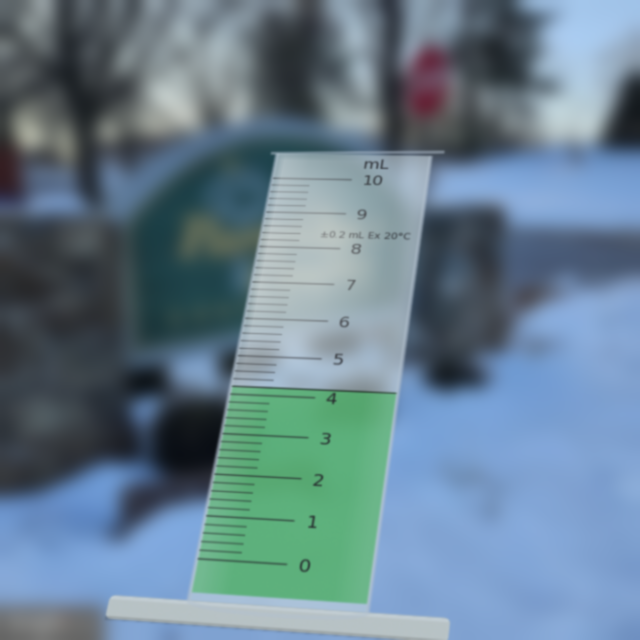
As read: mL 4.2
